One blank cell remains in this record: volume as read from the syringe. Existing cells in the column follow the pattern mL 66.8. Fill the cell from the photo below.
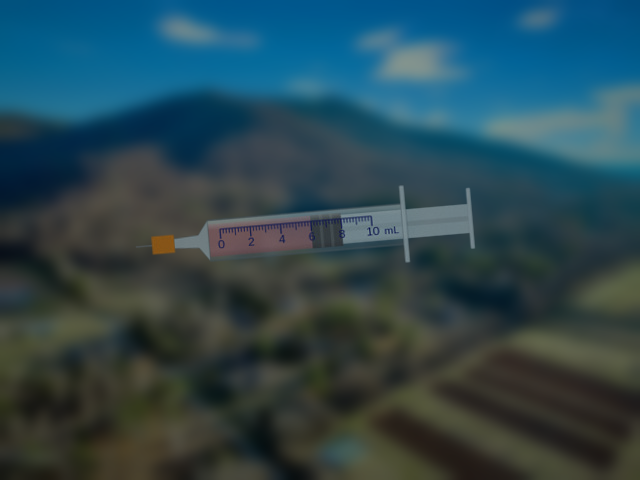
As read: mL 6
